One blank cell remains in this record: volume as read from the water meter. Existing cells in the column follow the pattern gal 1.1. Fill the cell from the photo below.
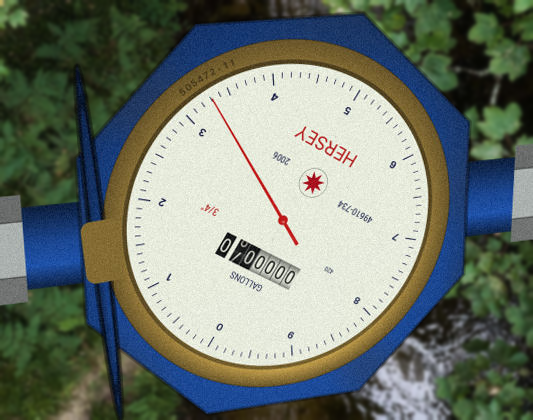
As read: gal 73.3
